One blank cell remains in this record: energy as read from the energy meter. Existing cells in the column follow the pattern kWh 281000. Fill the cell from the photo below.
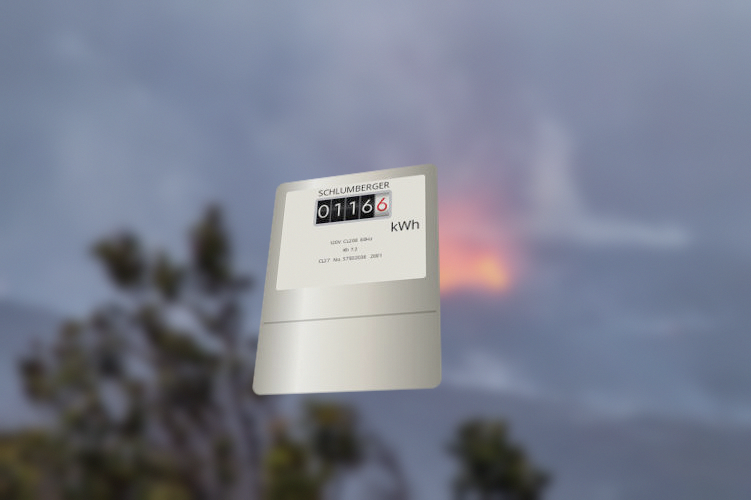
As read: kWh 116.6
